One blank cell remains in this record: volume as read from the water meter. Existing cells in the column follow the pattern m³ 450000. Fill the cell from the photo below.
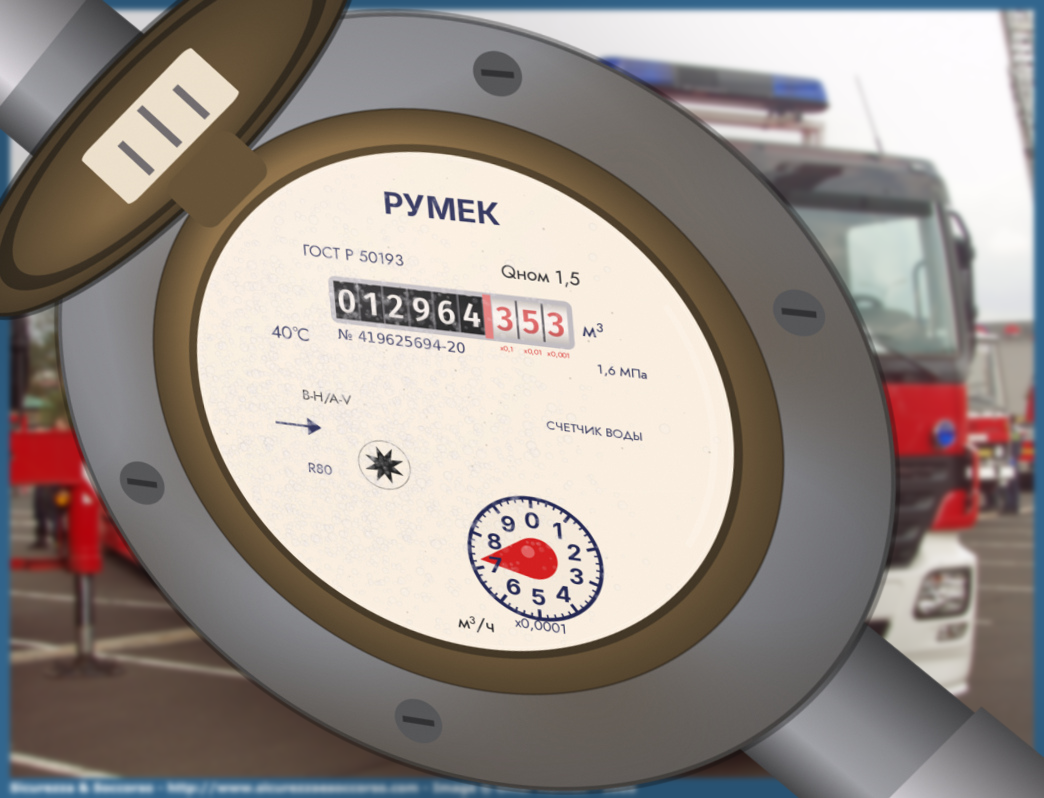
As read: m³ 12964.3537
